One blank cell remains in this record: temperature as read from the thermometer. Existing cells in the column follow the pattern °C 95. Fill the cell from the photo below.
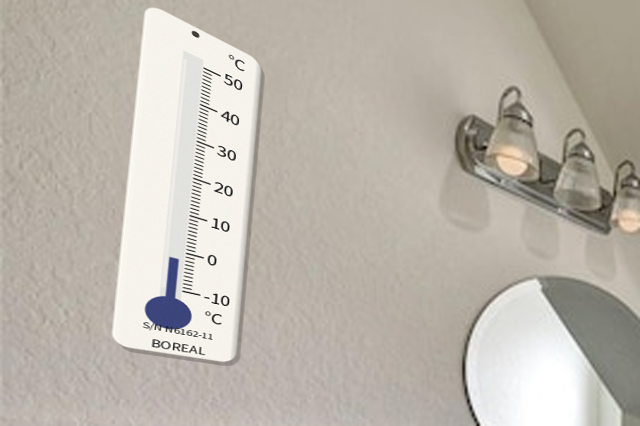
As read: °C -2
